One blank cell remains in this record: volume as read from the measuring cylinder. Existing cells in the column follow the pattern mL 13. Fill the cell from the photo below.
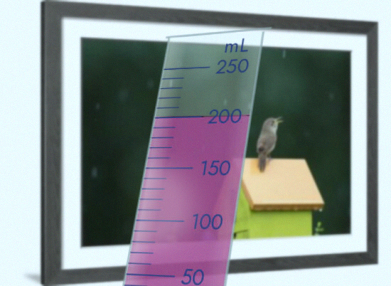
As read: mL 200
